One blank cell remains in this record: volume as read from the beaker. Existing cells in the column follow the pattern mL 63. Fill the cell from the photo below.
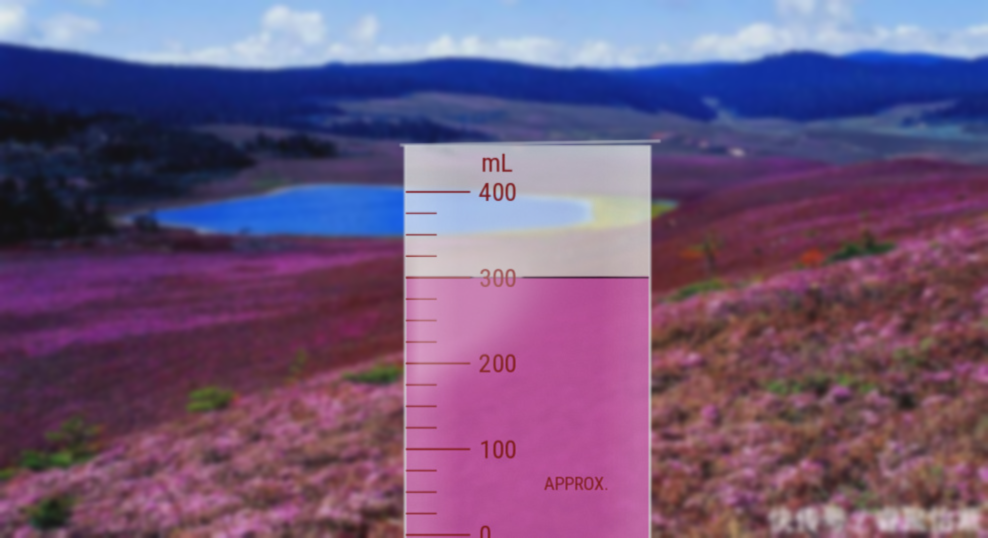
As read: mL 300
